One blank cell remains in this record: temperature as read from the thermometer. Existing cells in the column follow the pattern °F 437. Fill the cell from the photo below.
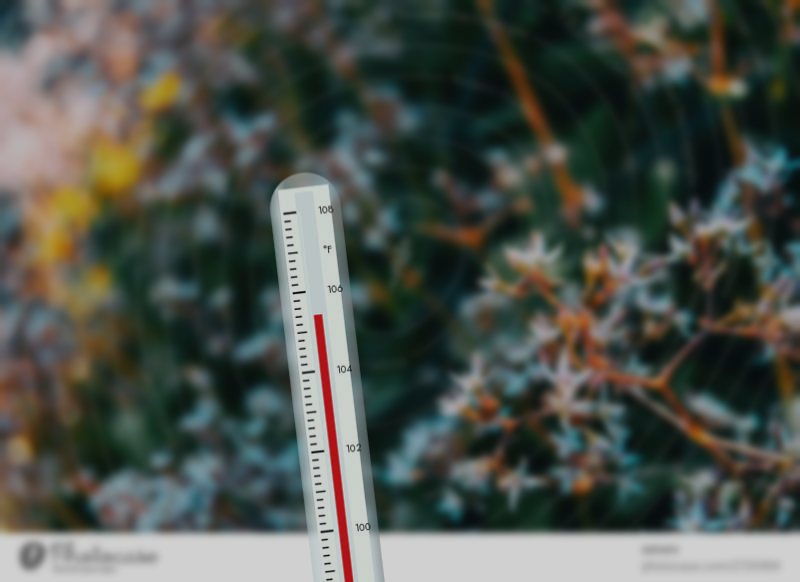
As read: °F 105.4
